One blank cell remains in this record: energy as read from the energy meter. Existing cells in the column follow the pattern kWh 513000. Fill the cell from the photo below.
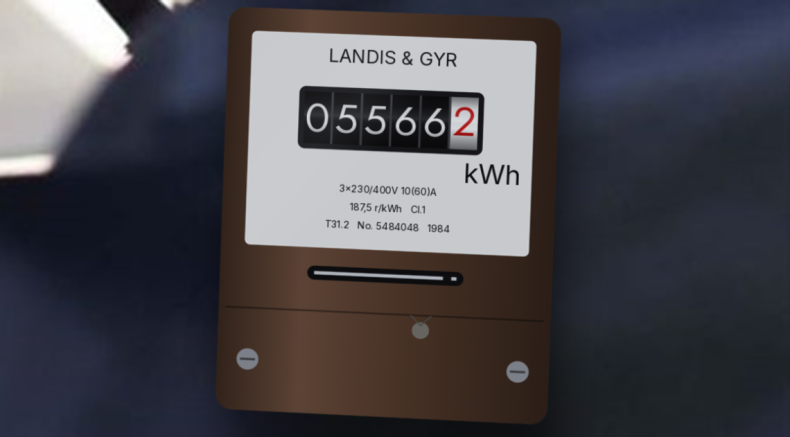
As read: kWh 5566.2
